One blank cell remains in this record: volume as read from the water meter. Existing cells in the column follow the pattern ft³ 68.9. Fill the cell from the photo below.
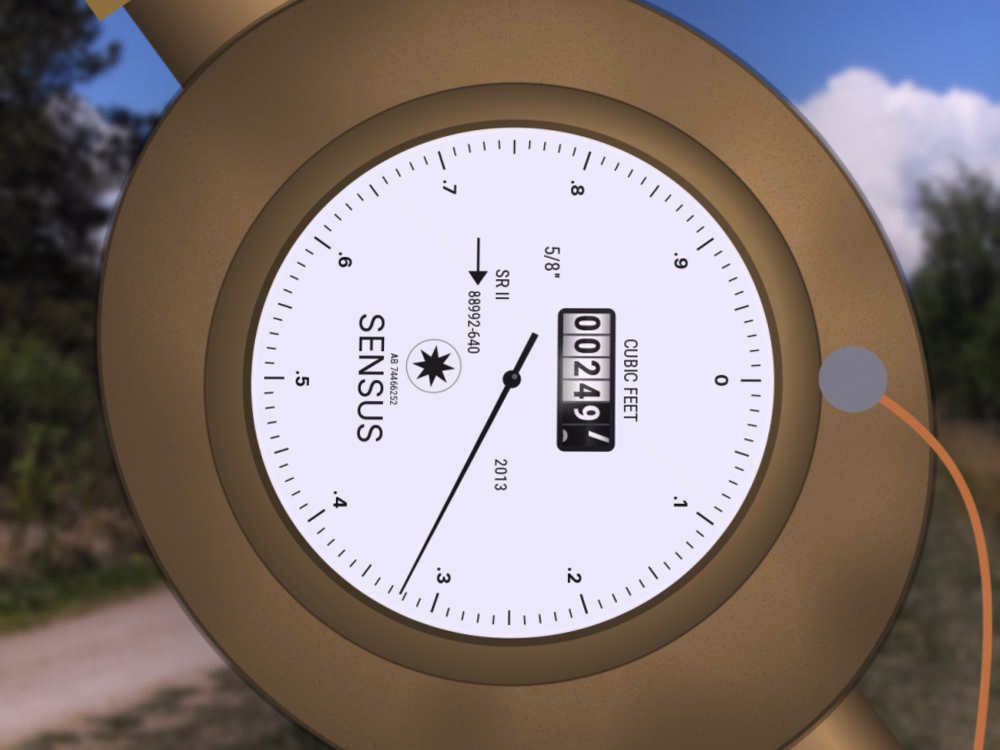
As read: ft³ 2497.32
